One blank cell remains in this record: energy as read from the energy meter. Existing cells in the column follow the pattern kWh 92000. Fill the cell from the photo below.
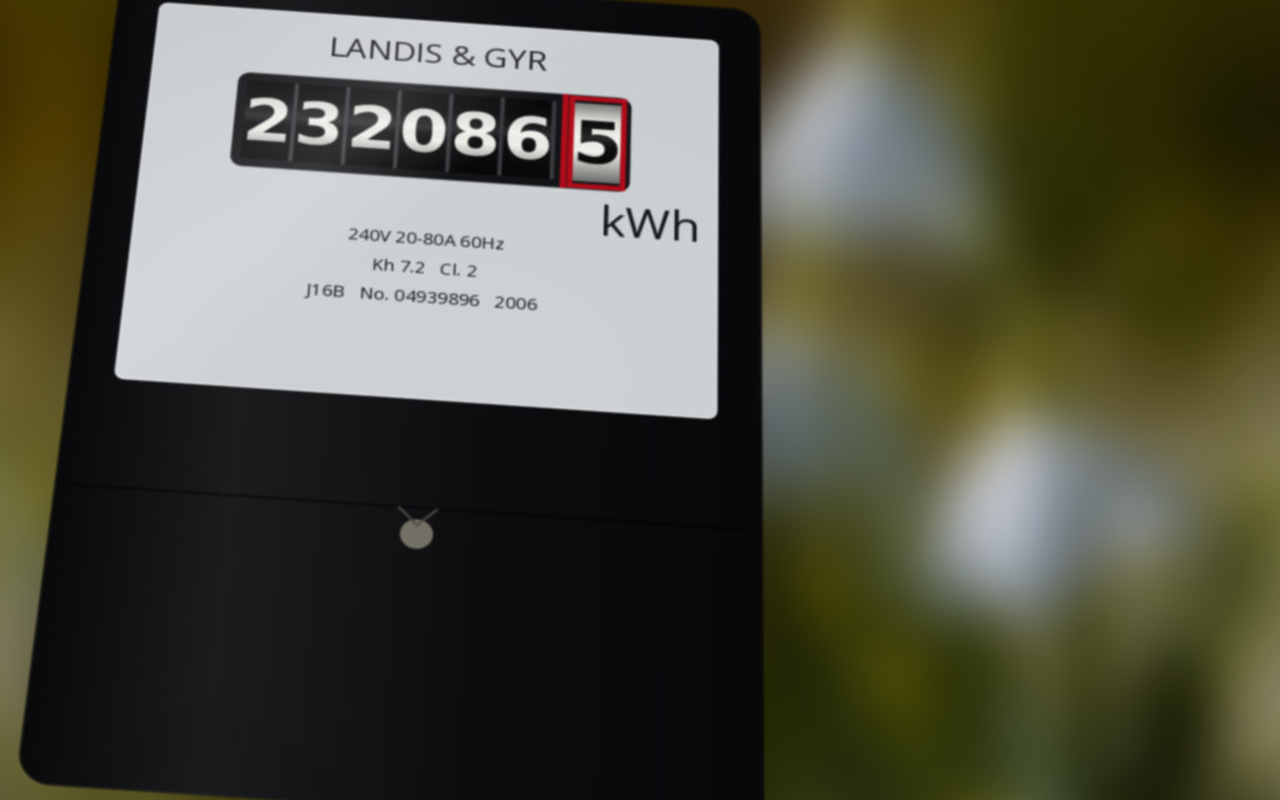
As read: kWh 232086.5
